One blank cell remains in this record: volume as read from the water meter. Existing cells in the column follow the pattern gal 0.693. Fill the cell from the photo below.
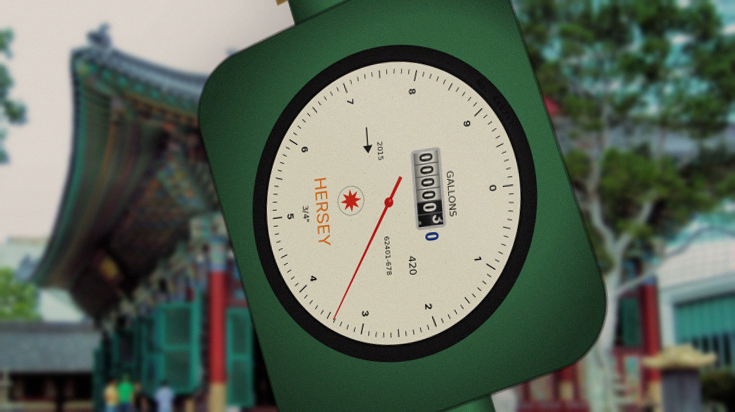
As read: gal 33.4
